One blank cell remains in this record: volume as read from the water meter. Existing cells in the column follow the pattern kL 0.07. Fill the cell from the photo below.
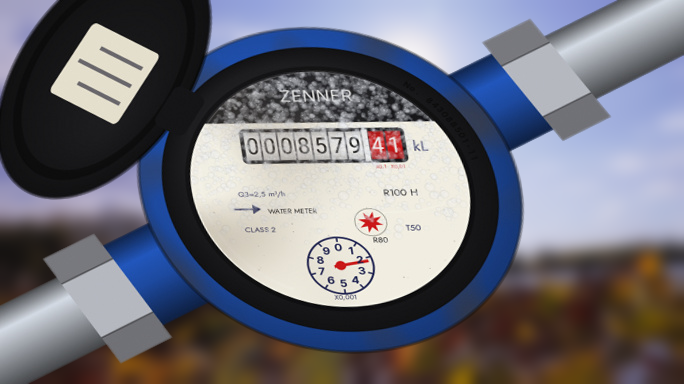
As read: kL 8579.412
